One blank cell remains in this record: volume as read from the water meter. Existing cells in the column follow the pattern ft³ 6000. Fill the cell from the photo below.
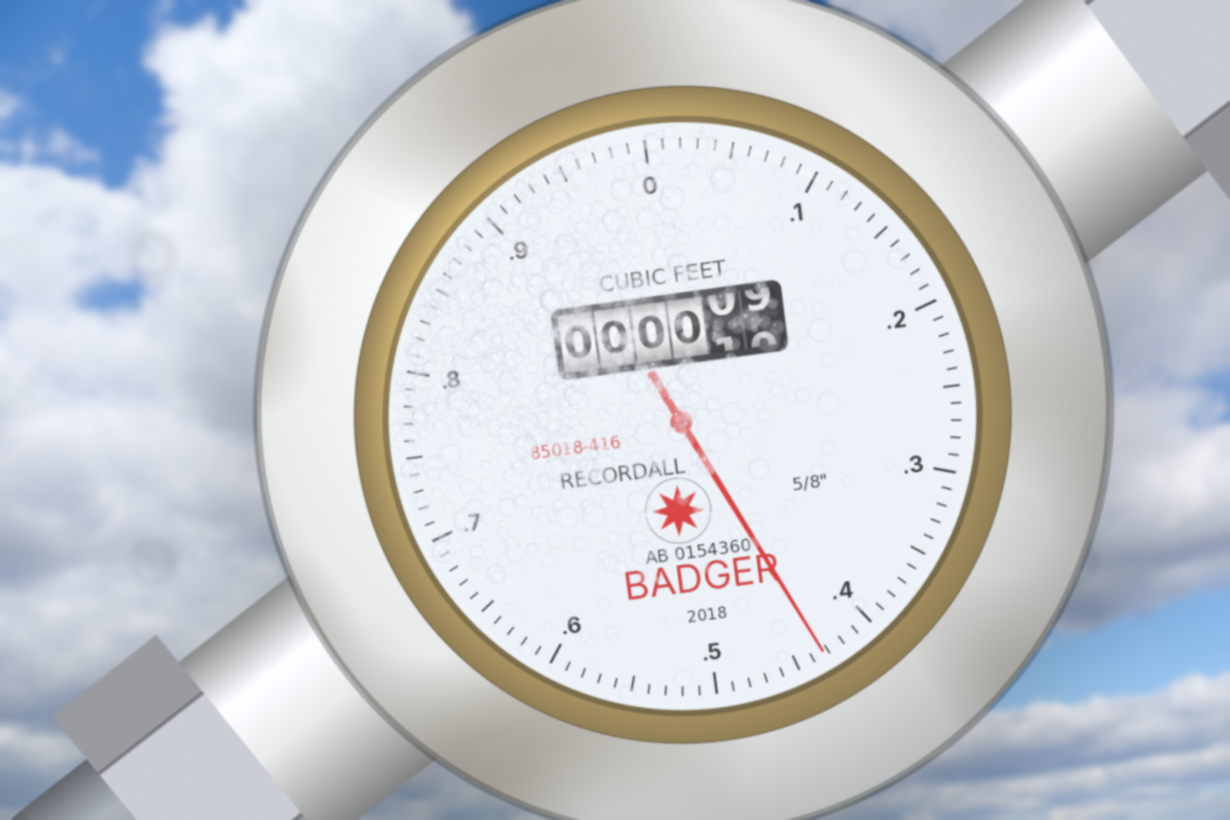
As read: ft³ 9.43
